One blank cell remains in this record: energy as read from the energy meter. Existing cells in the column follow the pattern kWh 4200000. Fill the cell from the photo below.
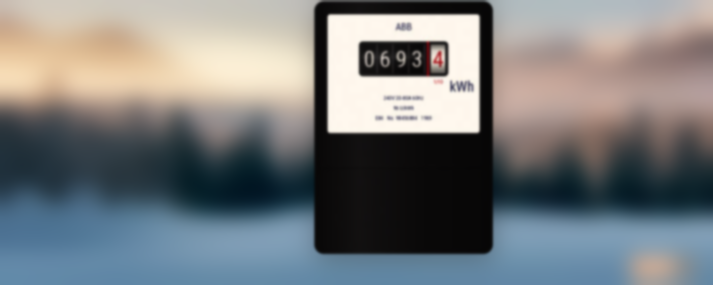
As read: kWh 693.4
